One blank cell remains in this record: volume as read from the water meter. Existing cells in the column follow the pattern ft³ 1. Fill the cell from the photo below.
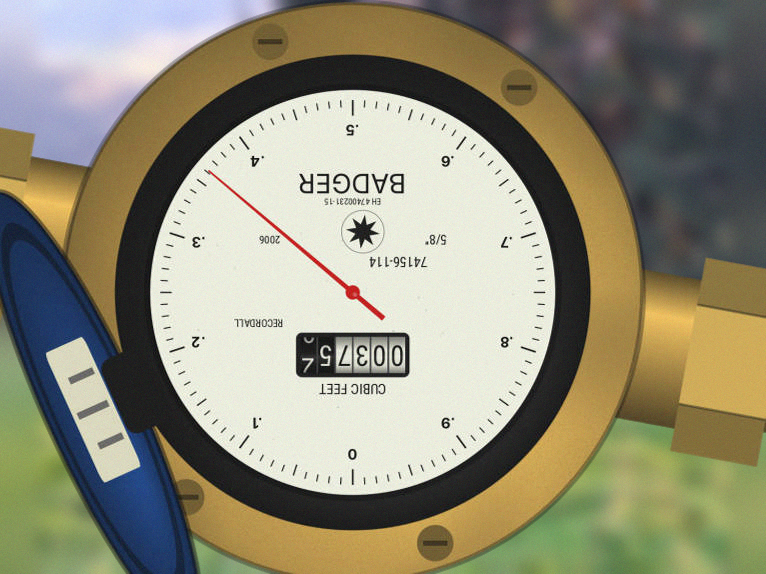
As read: ft³ 3752.36
